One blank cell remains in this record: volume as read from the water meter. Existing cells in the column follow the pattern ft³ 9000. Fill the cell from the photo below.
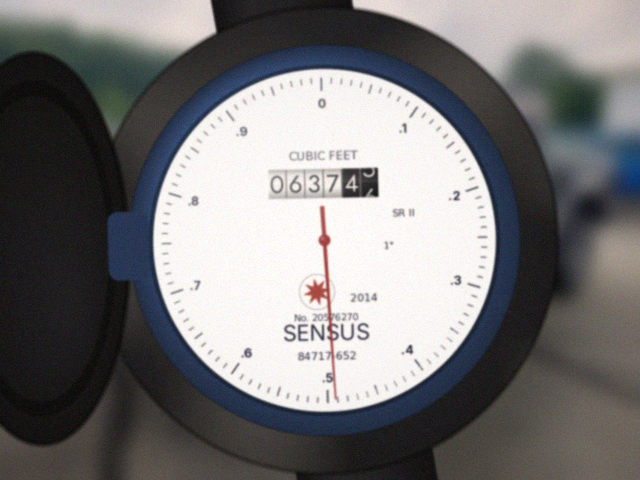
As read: ft³ 63745.49
